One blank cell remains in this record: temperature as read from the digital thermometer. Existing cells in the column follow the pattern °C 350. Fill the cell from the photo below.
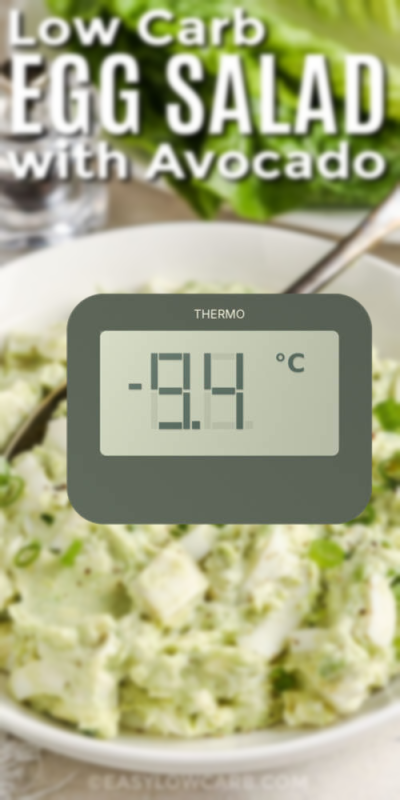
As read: °C -9.4
